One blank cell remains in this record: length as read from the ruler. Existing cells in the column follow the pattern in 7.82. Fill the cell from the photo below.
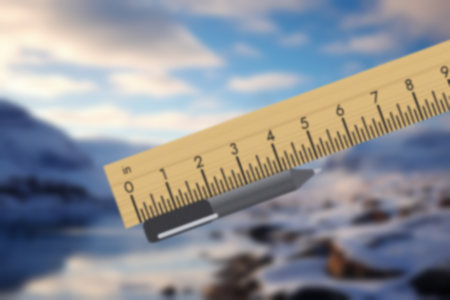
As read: in 5
